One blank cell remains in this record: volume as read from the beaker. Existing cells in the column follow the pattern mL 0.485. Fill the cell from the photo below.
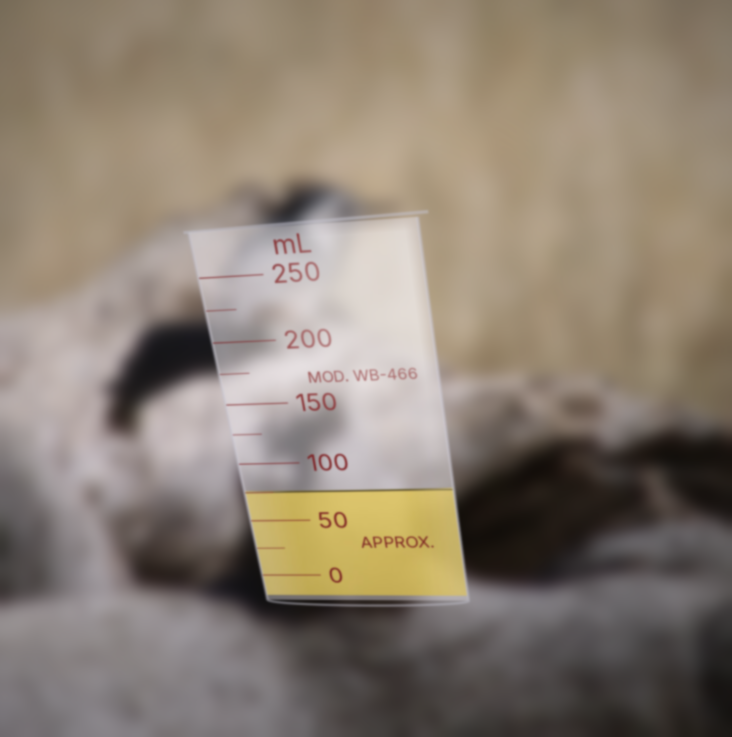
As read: mL 75
